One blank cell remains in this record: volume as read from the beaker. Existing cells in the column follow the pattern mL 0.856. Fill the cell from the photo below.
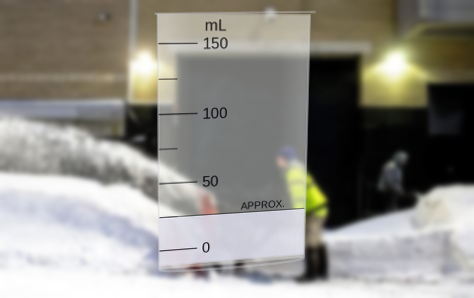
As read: mL 25
